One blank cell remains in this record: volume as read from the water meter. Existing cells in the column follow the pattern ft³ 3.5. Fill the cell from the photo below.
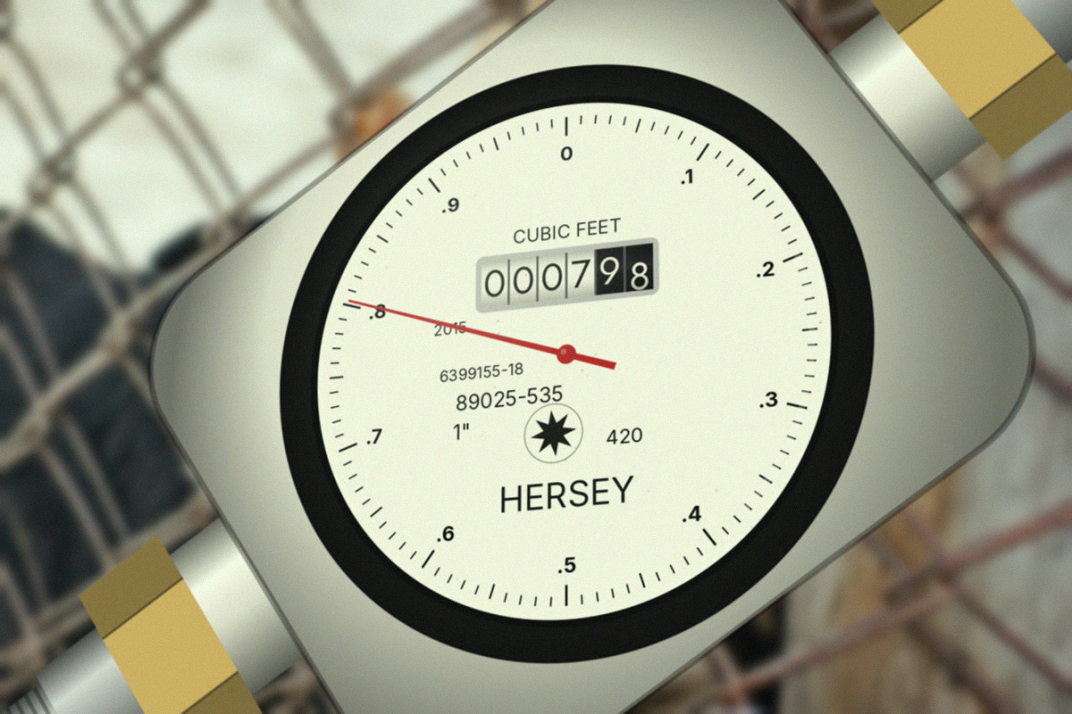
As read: ft³ 797.80
